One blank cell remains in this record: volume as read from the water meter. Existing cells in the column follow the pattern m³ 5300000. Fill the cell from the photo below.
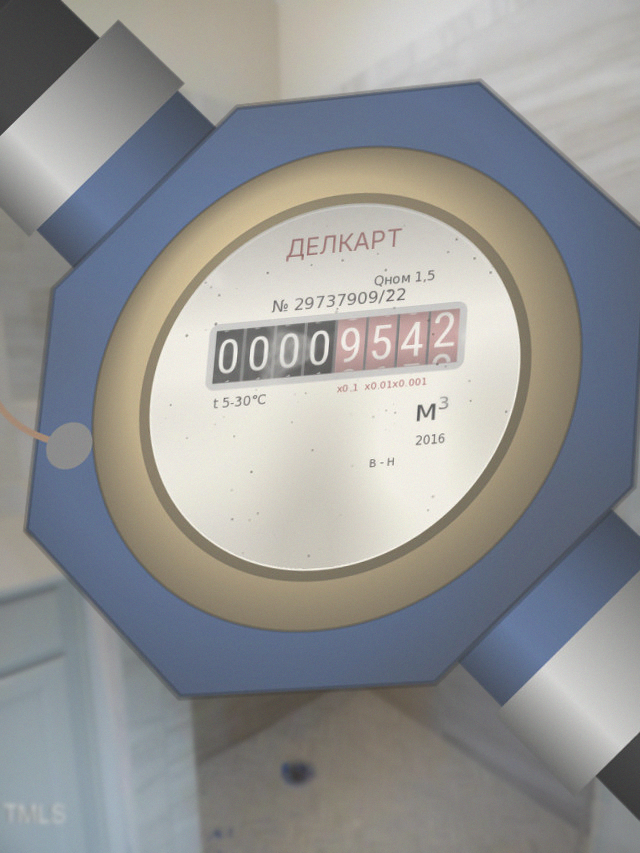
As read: m³ 0.9542
